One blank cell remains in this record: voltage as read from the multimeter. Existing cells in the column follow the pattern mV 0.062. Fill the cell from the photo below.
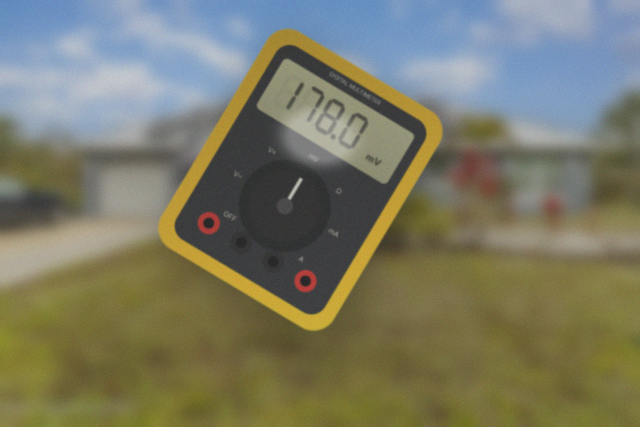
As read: mV 178.0
